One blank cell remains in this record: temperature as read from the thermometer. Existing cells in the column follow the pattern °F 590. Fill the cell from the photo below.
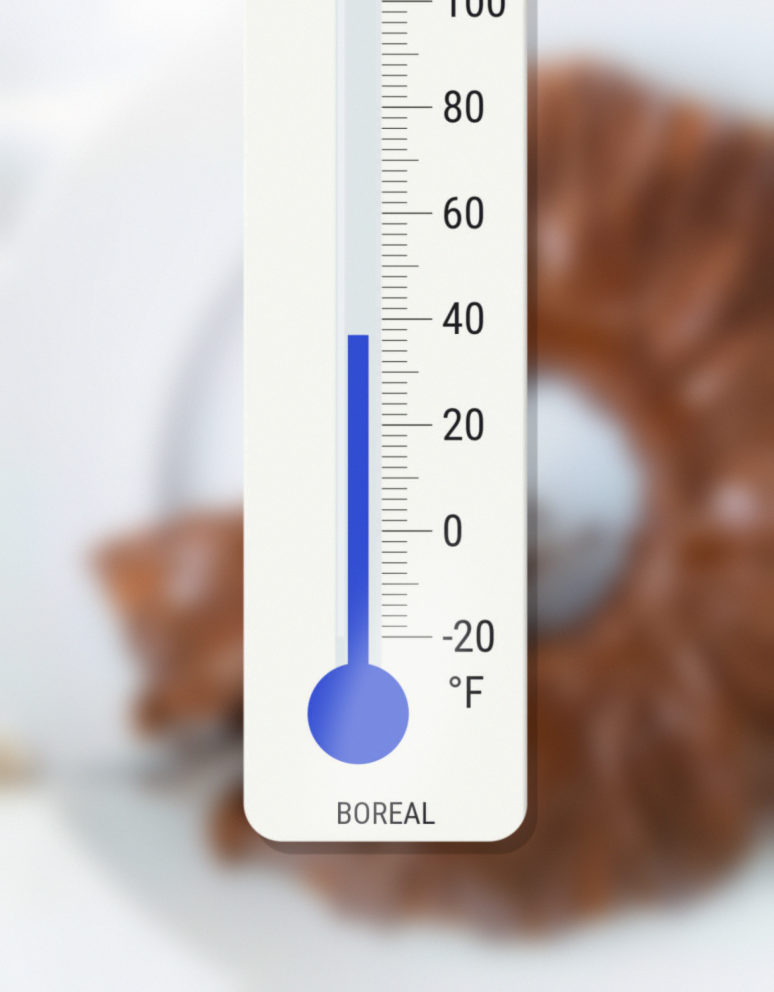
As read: °F 37
